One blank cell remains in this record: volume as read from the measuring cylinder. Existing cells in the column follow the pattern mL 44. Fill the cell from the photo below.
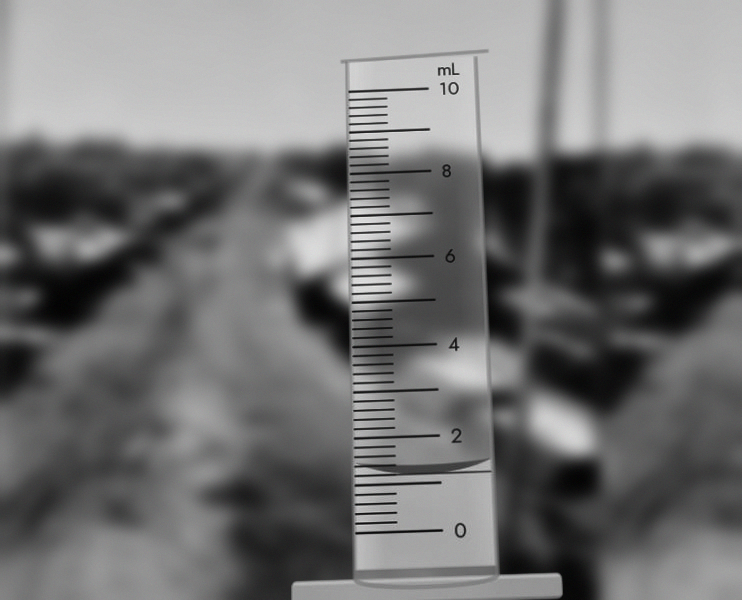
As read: mL 1.2
